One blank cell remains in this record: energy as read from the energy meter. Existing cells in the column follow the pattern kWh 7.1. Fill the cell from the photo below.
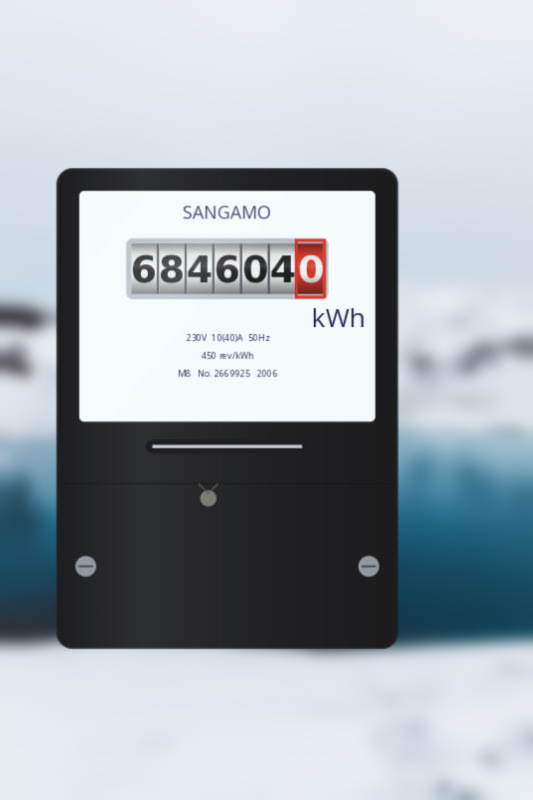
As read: kWh 684604.0
